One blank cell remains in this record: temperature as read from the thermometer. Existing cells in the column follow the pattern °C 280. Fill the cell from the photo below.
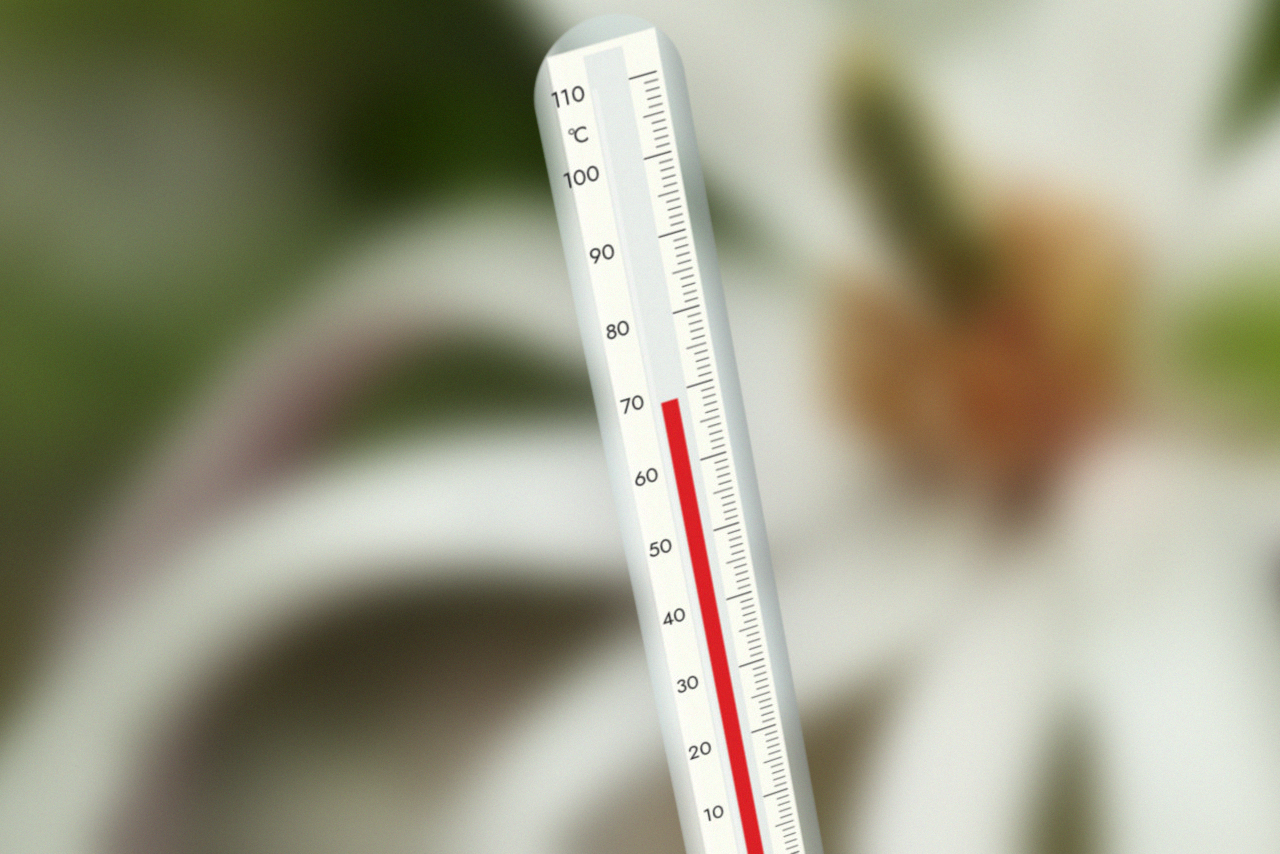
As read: °C 69
